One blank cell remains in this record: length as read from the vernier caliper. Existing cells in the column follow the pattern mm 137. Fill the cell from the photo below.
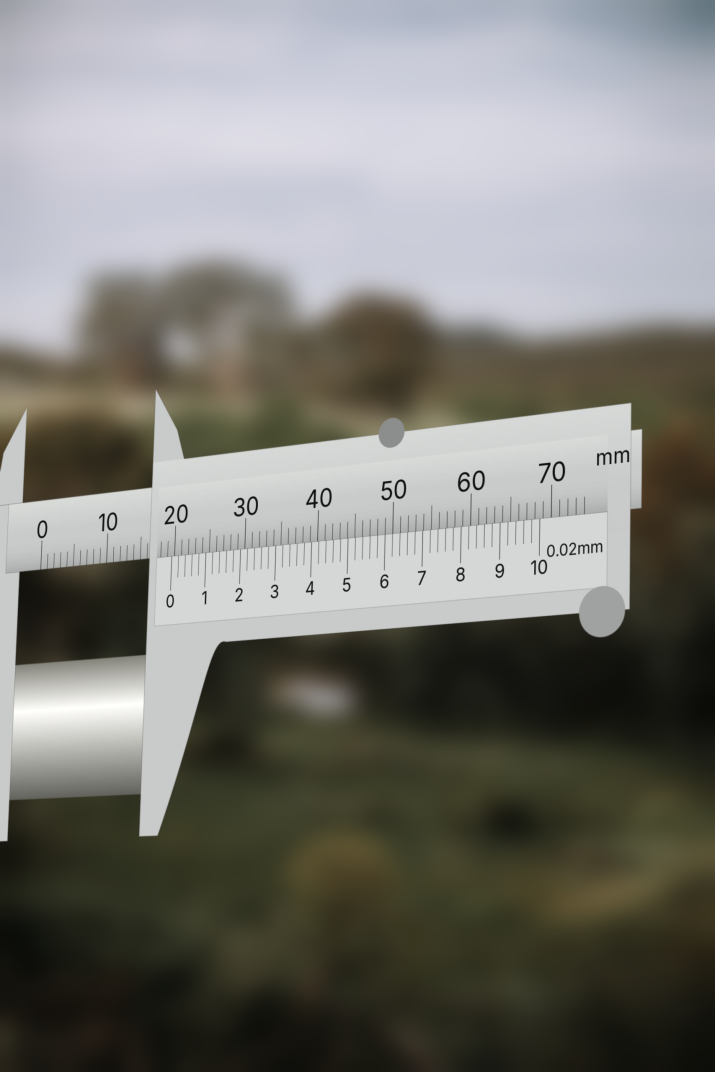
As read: mm 19.6
